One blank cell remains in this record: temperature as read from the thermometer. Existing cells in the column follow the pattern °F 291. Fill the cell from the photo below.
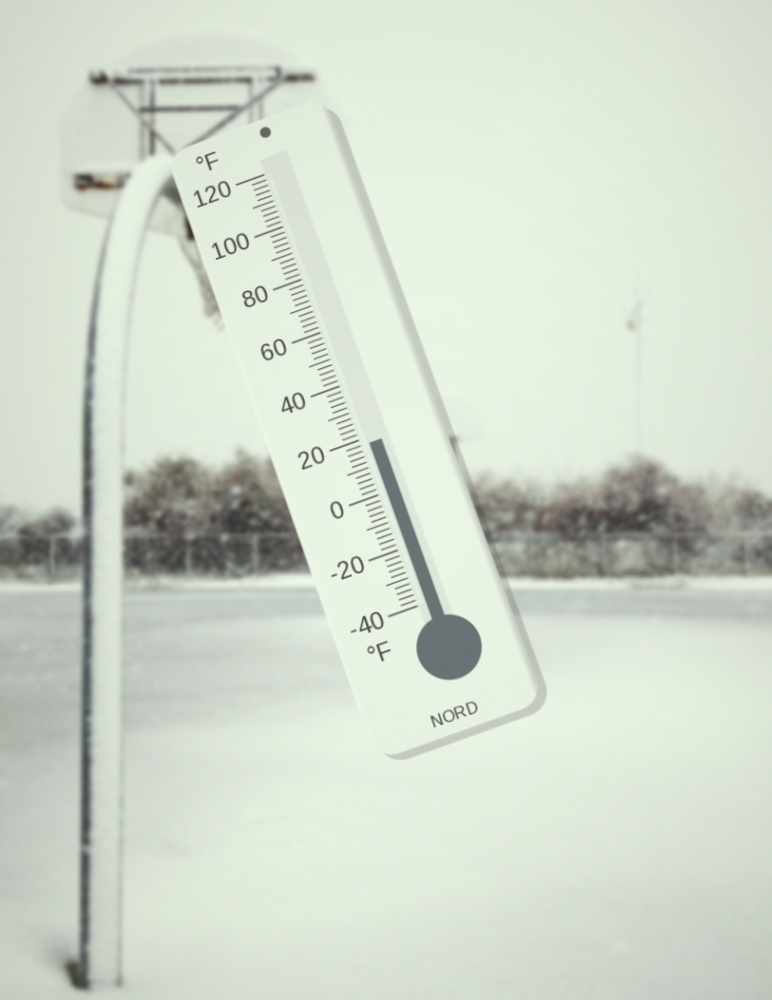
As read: °F 18
